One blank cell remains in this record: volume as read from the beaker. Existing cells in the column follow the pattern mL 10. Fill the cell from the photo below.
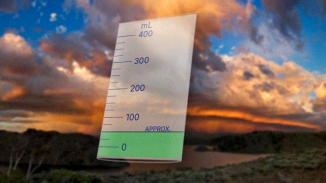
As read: mL 50
